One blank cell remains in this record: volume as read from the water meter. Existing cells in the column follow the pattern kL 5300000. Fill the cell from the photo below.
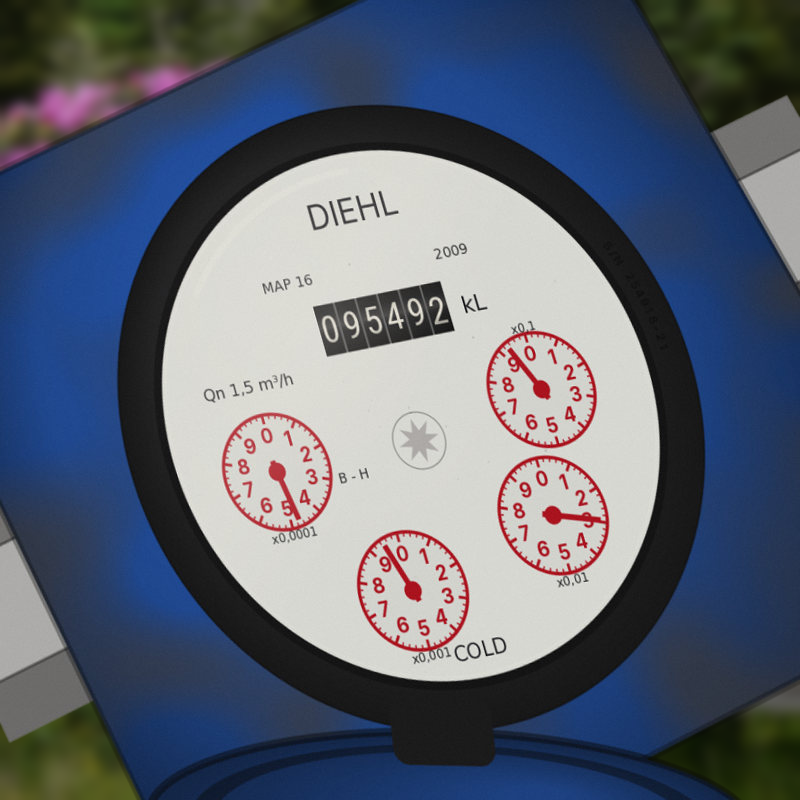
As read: kL 95491.9294
